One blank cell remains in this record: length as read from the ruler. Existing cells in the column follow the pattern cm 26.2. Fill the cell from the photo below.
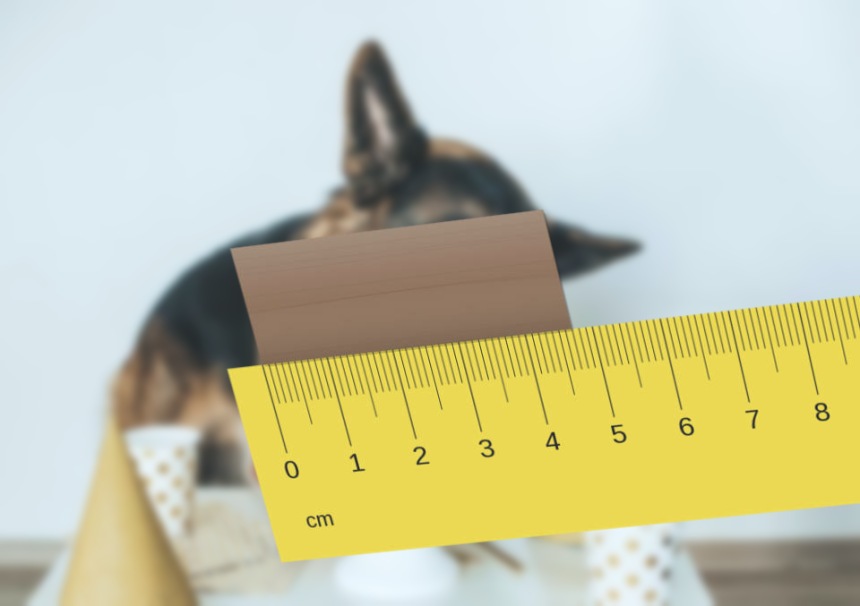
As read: cm 4.7
